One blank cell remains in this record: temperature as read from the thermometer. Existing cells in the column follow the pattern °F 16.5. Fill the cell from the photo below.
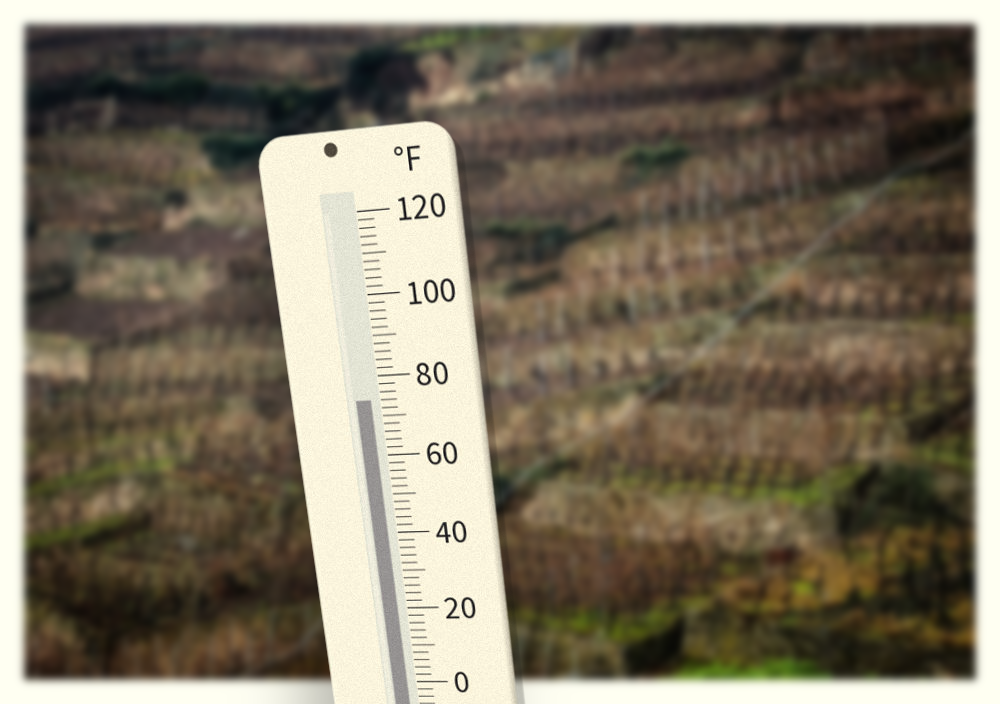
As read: °F 74
